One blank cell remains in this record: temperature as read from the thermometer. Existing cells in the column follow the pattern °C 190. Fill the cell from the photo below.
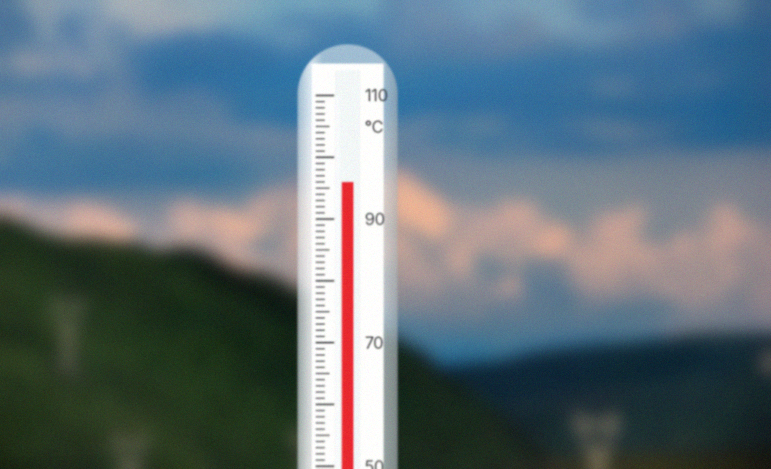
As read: °C 96
